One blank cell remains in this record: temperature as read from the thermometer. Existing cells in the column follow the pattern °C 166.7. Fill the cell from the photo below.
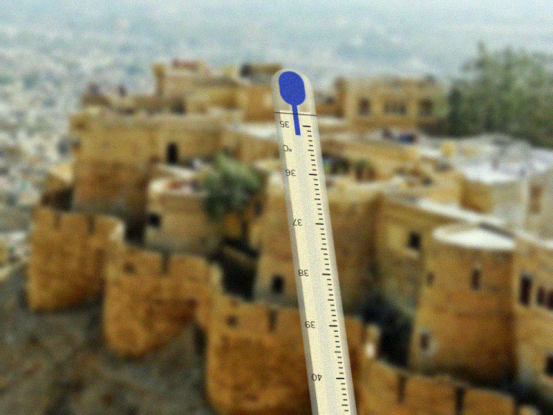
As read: °C 35.2
